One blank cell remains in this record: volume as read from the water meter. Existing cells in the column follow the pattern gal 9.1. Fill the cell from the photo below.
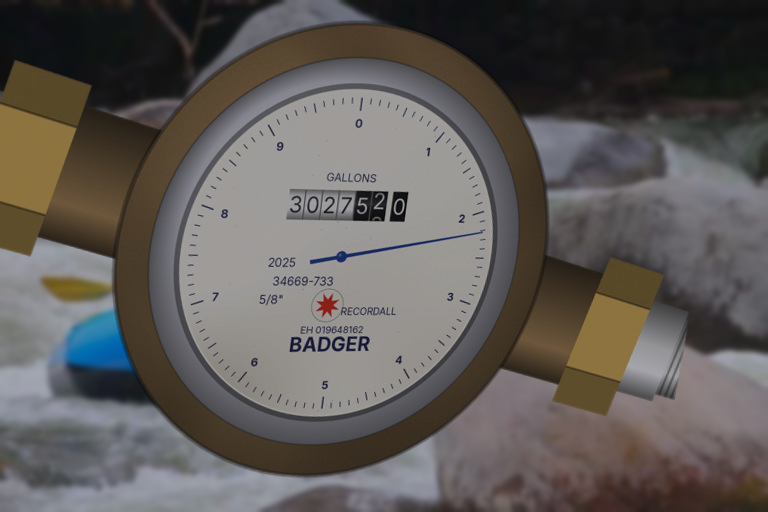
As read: gal 3027522.2
